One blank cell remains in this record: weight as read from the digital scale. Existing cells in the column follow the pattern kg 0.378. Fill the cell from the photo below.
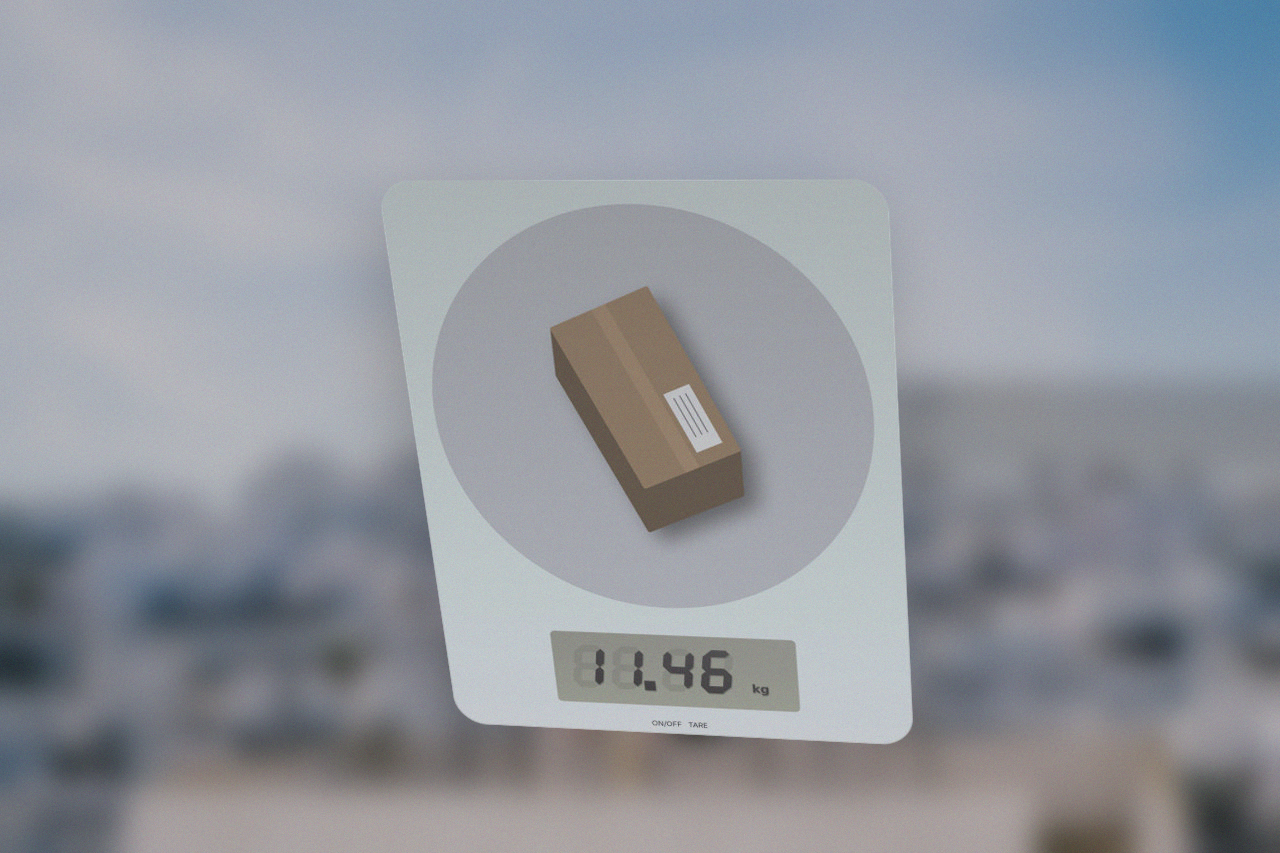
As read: kg 11.46
